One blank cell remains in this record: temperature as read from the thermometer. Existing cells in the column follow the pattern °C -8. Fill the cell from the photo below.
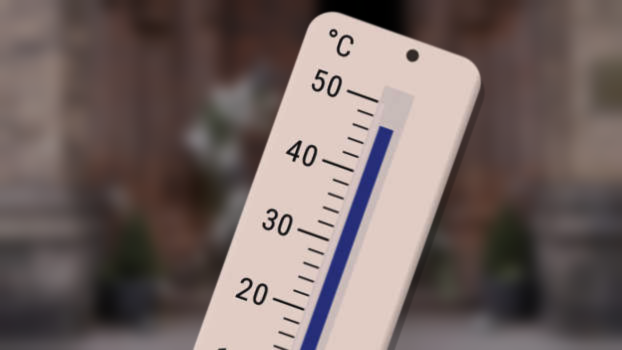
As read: °C 47
